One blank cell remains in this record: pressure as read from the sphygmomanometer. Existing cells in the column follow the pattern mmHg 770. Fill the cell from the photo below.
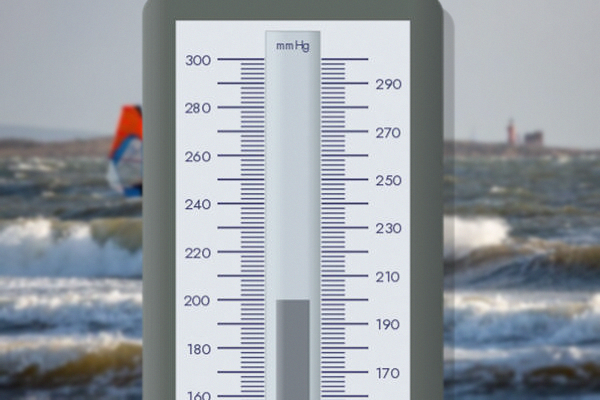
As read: mmHg 200
